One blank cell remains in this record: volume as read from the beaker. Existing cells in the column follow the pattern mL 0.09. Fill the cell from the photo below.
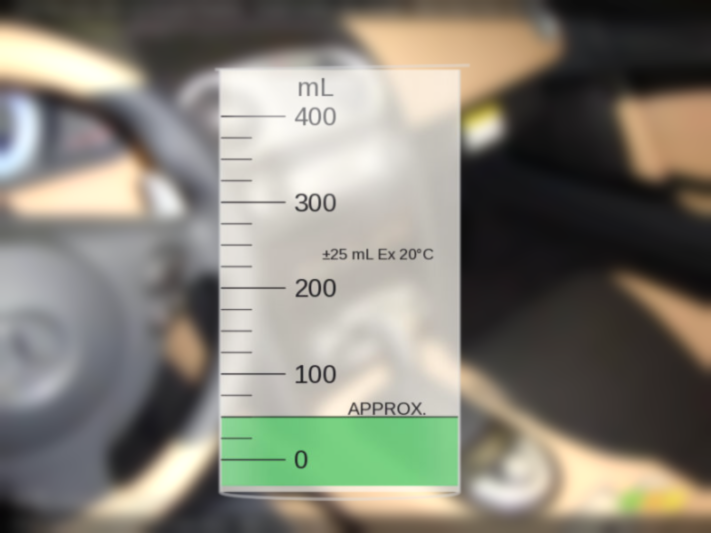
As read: mL 50
